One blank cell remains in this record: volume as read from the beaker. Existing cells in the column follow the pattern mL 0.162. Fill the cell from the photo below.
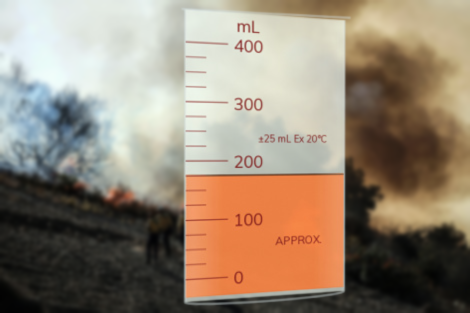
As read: mL 175
